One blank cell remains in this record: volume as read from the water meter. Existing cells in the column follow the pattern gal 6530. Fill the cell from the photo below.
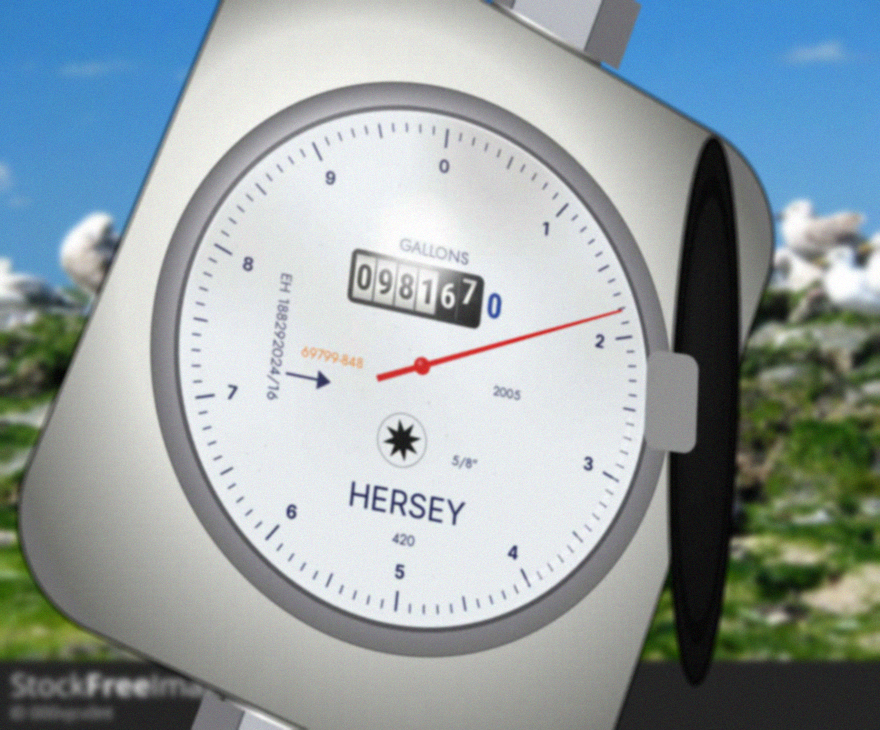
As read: gal 981671.8
